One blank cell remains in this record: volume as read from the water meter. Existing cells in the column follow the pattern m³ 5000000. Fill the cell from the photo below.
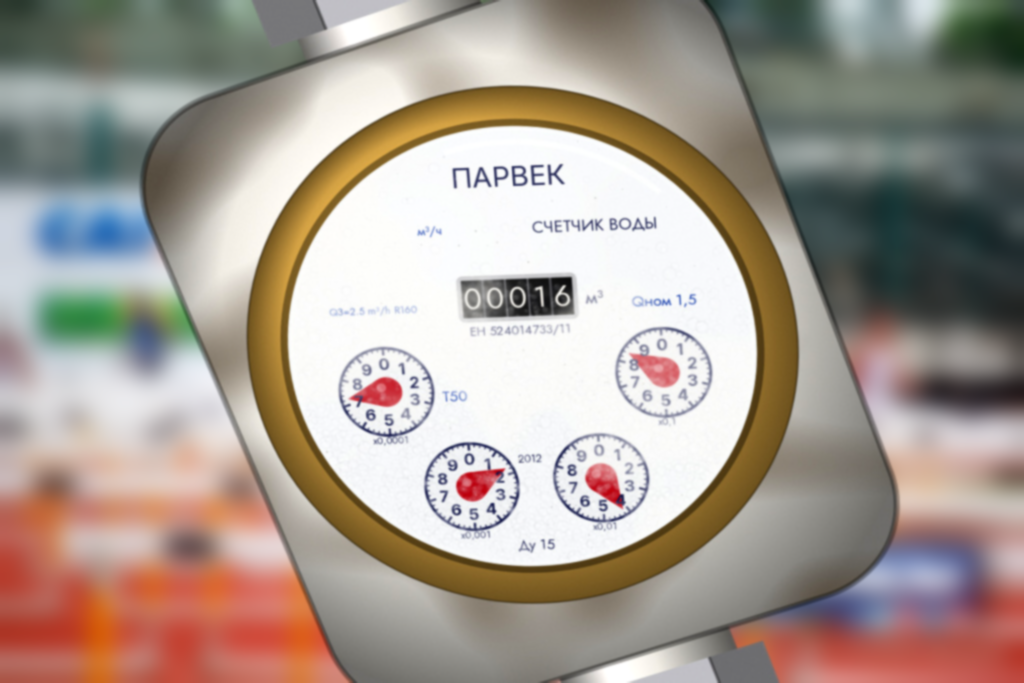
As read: m³ 16.8417
